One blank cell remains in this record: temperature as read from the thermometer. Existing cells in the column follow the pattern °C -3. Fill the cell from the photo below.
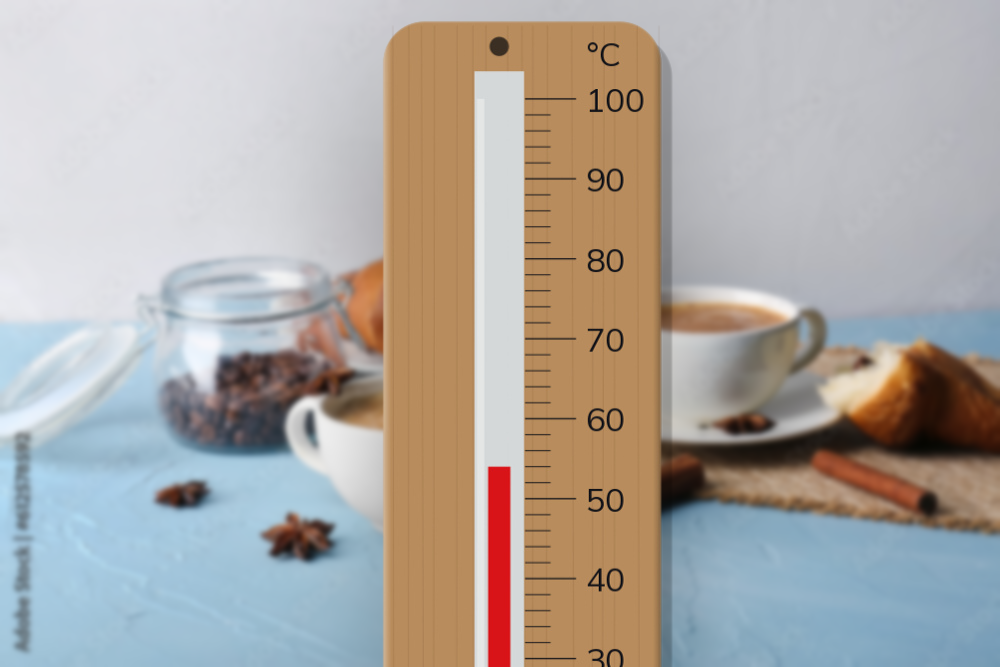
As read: °C 54
